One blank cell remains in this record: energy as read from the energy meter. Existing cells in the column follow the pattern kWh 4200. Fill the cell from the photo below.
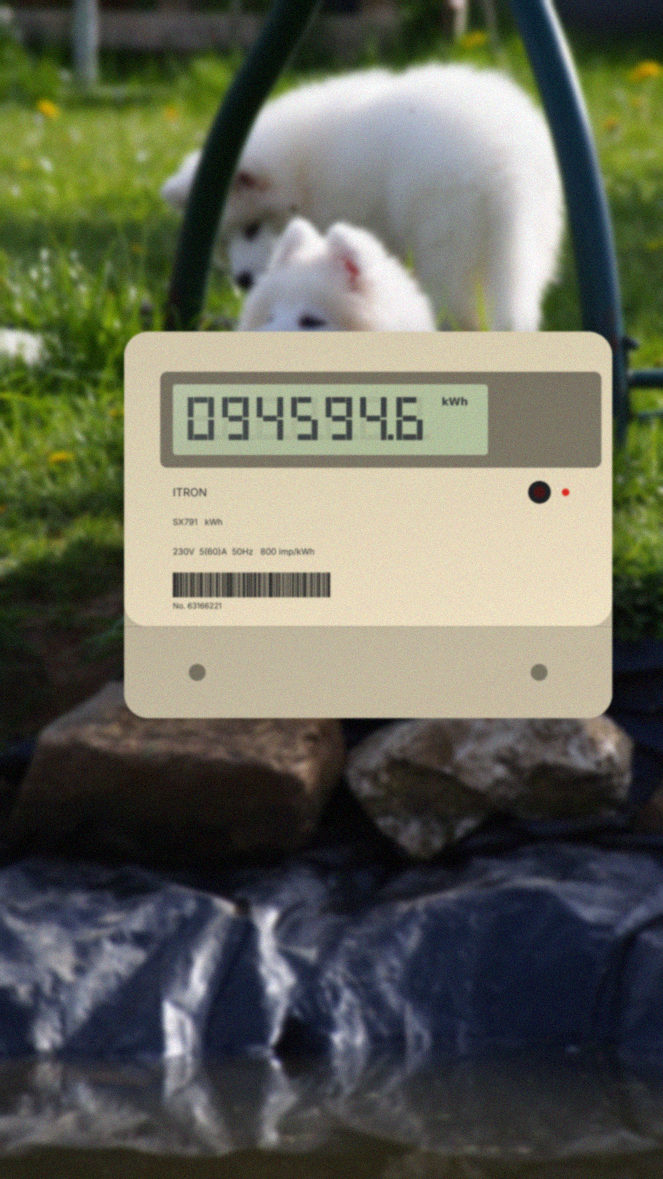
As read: kWh 94594.6
